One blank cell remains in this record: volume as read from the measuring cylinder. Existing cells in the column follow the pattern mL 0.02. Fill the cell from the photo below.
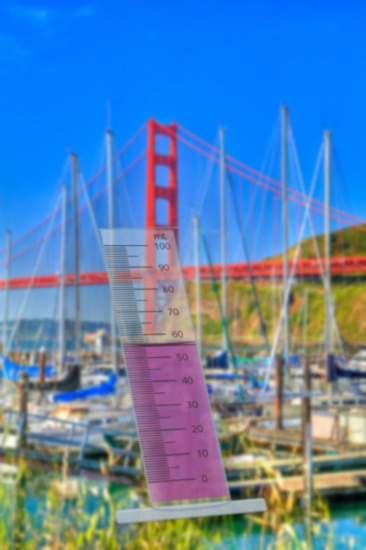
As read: mL 55
